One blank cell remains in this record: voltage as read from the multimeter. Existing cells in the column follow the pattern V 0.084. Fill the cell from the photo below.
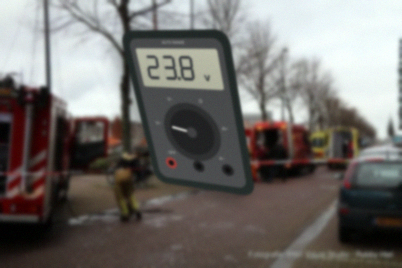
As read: V 23.8
